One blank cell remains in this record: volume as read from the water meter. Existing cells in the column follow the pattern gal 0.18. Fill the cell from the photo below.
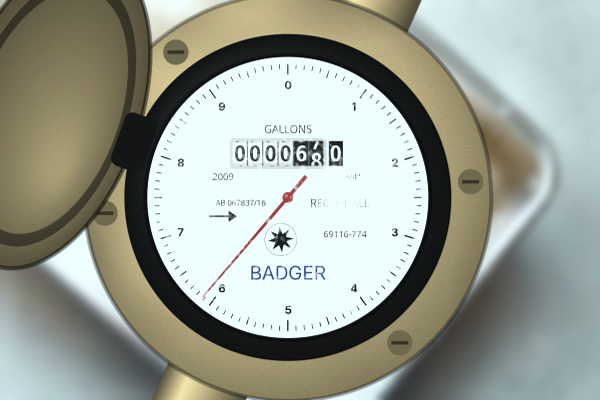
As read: gal 676.1
